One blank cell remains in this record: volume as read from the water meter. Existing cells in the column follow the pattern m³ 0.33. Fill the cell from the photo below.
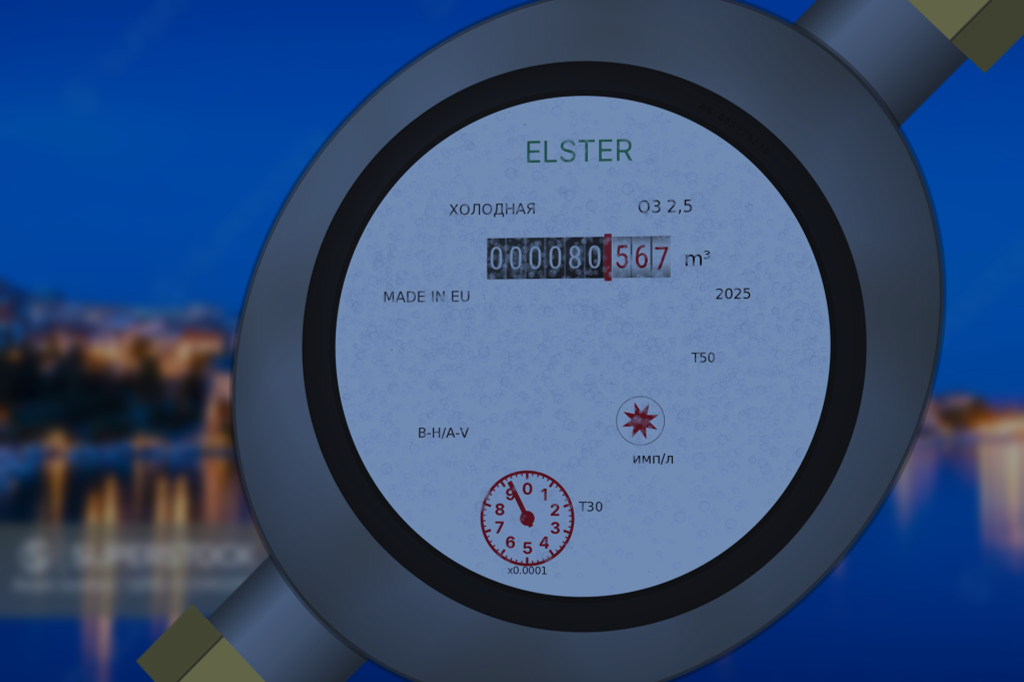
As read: m³ 80.5669
